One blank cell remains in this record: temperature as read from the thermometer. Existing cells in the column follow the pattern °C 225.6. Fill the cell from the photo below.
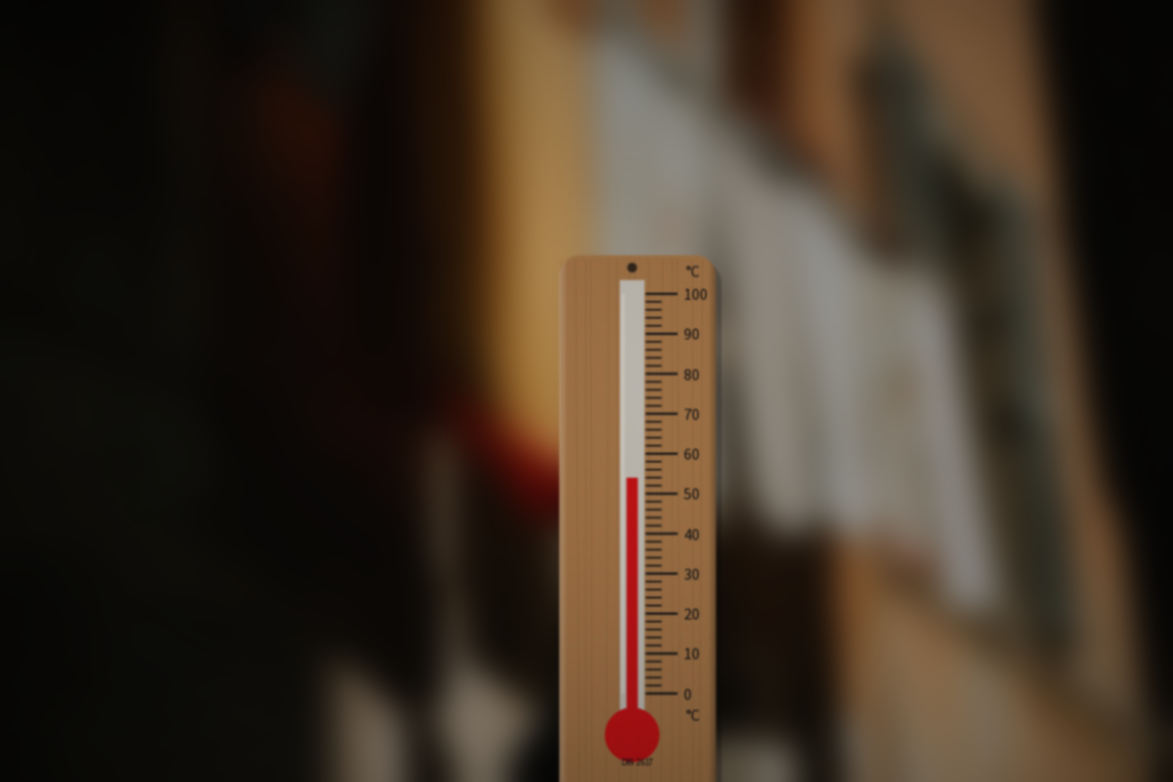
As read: °C 54
